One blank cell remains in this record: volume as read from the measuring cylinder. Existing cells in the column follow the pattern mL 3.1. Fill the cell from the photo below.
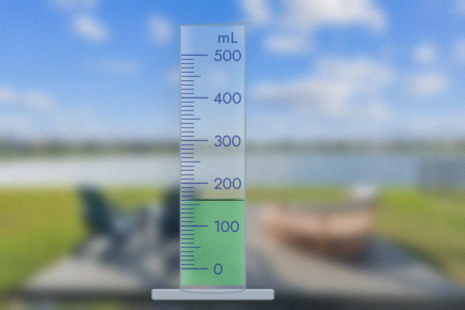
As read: mL 160
